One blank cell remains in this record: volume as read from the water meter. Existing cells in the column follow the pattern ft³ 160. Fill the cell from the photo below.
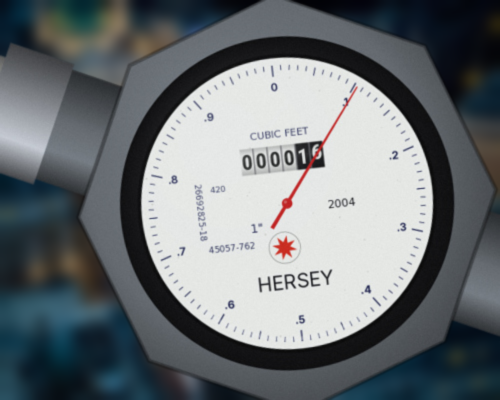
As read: ft³ 16.10
